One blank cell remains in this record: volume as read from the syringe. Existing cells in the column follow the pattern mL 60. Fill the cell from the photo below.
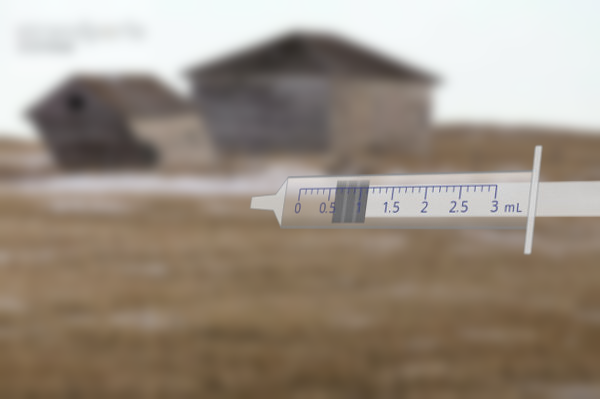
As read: mL 0.6
